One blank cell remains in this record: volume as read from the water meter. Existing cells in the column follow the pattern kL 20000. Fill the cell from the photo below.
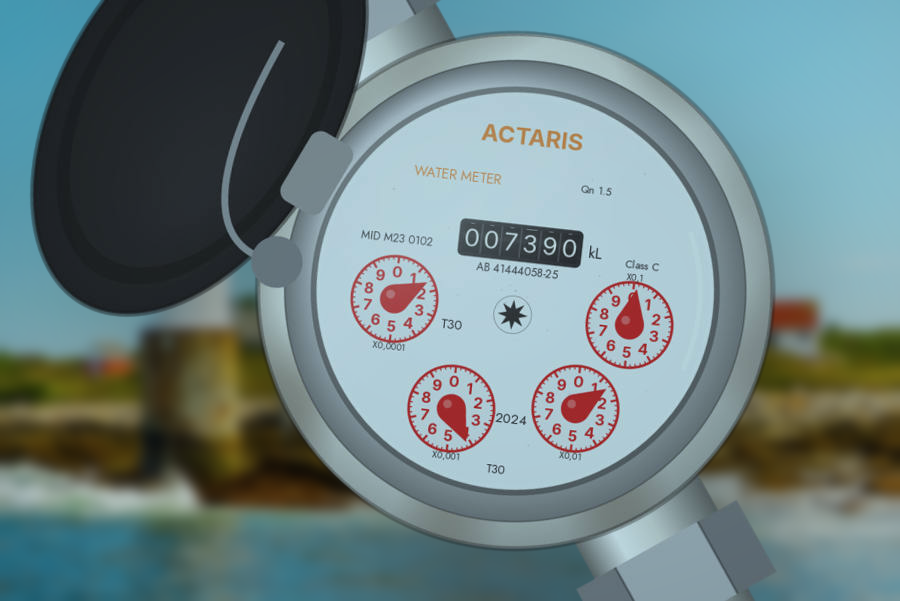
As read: kL 7390.0141
